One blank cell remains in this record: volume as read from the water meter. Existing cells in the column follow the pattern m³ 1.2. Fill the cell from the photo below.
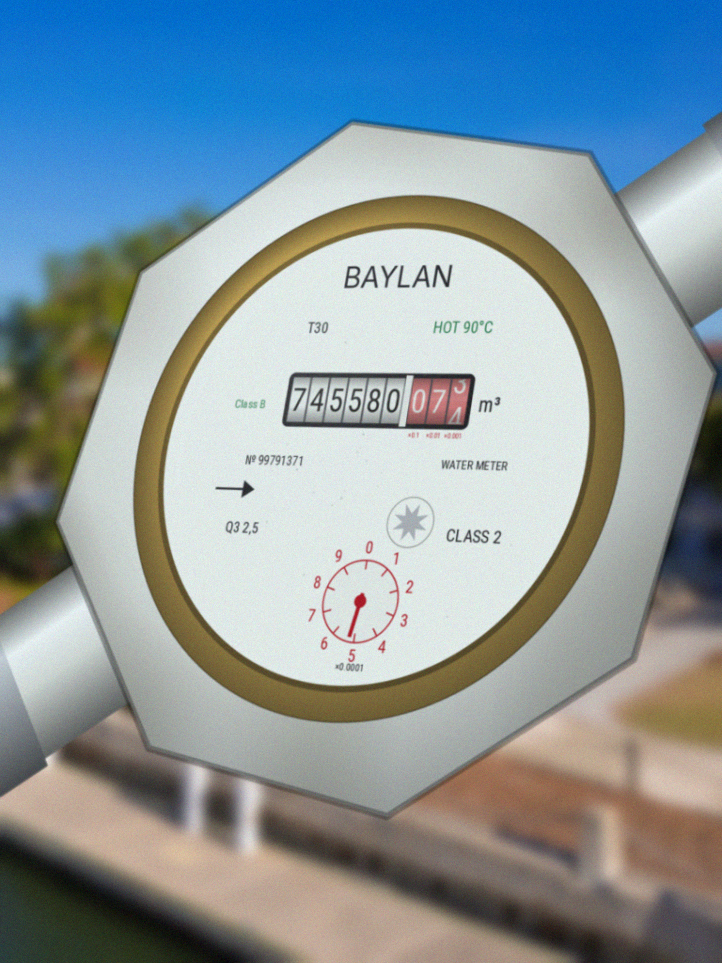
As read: m³ 745580.0735
